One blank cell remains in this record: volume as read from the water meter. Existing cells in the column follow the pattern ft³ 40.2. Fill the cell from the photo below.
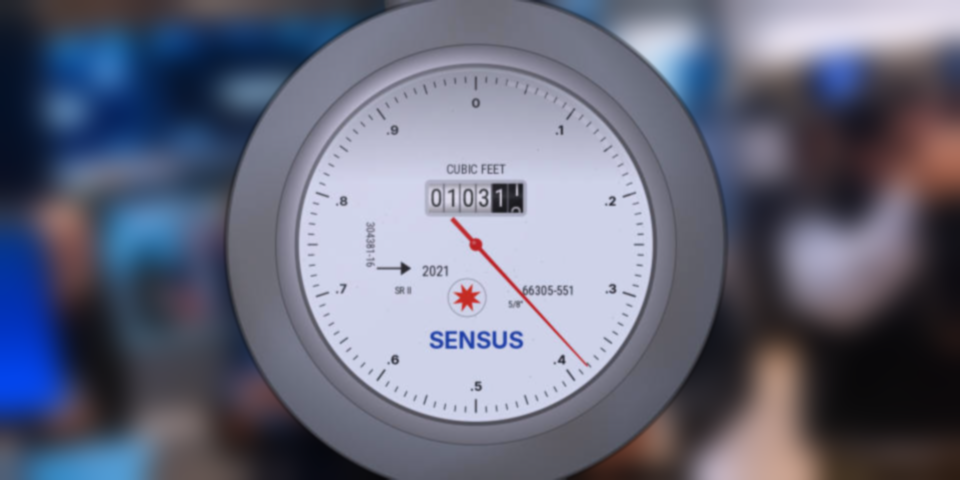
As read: ft³ 10311.38
